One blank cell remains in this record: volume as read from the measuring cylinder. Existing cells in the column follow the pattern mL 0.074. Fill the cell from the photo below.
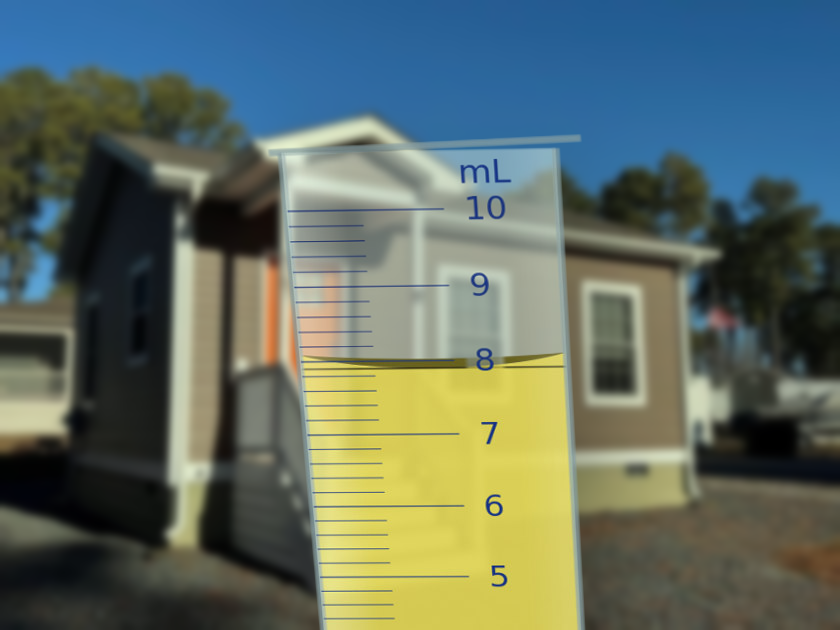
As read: mL 7.9
